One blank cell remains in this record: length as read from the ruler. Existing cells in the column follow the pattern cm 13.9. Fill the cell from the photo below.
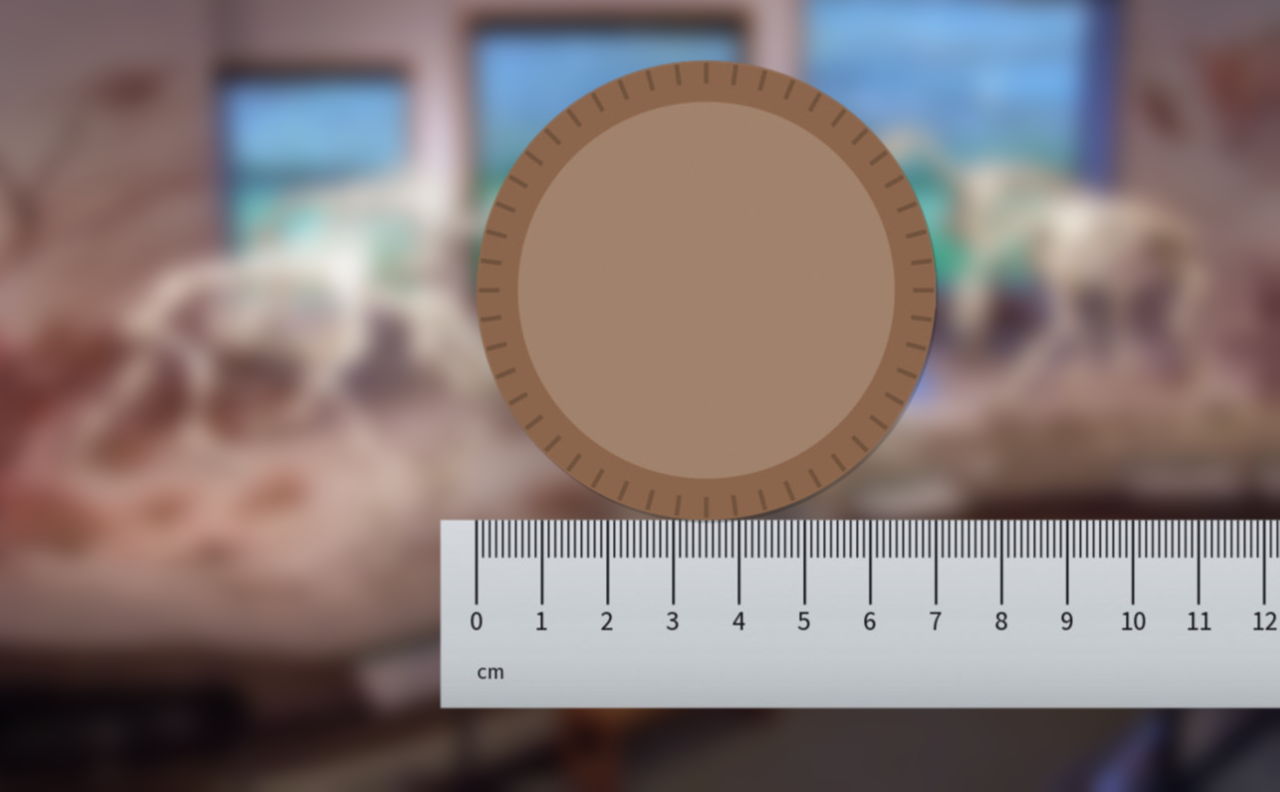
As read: cm 7
